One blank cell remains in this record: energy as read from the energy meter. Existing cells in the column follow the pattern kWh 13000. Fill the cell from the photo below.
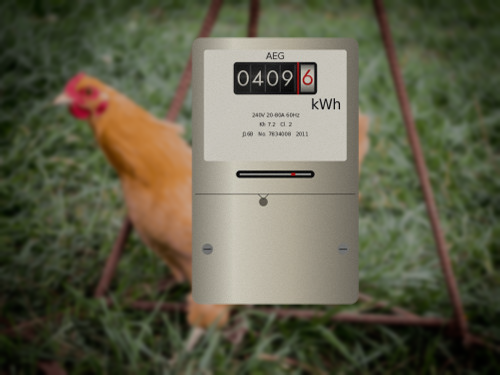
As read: kWh 409.6
